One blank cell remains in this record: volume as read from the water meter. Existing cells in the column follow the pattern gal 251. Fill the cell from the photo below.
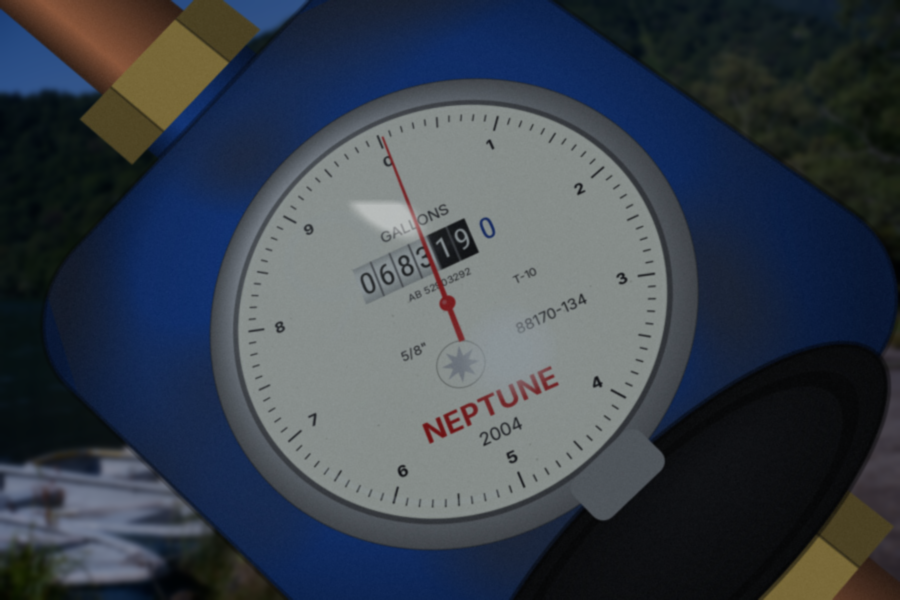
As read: gal 683190.0
